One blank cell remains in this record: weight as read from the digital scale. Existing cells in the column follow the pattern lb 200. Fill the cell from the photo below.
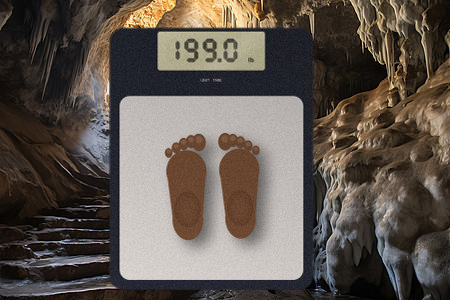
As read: lb 199.0
